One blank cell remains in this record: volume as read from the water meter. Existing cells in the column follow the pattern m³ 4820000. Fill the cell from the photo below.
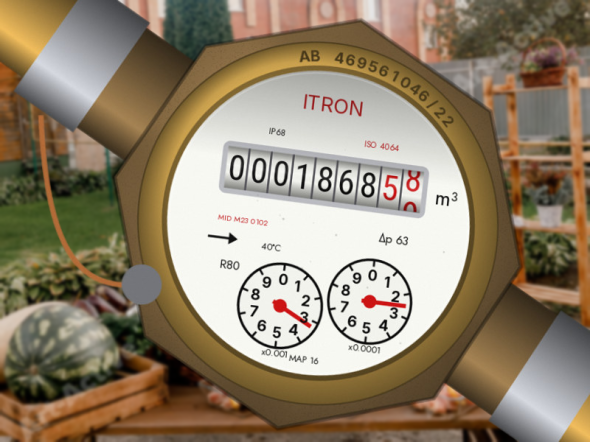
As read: m³ 1868.5832
